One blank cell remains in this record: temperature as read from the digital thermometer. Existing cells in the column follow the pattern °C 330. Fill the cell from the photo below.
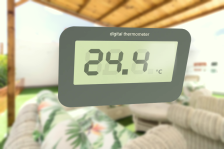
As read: °C 24.4
